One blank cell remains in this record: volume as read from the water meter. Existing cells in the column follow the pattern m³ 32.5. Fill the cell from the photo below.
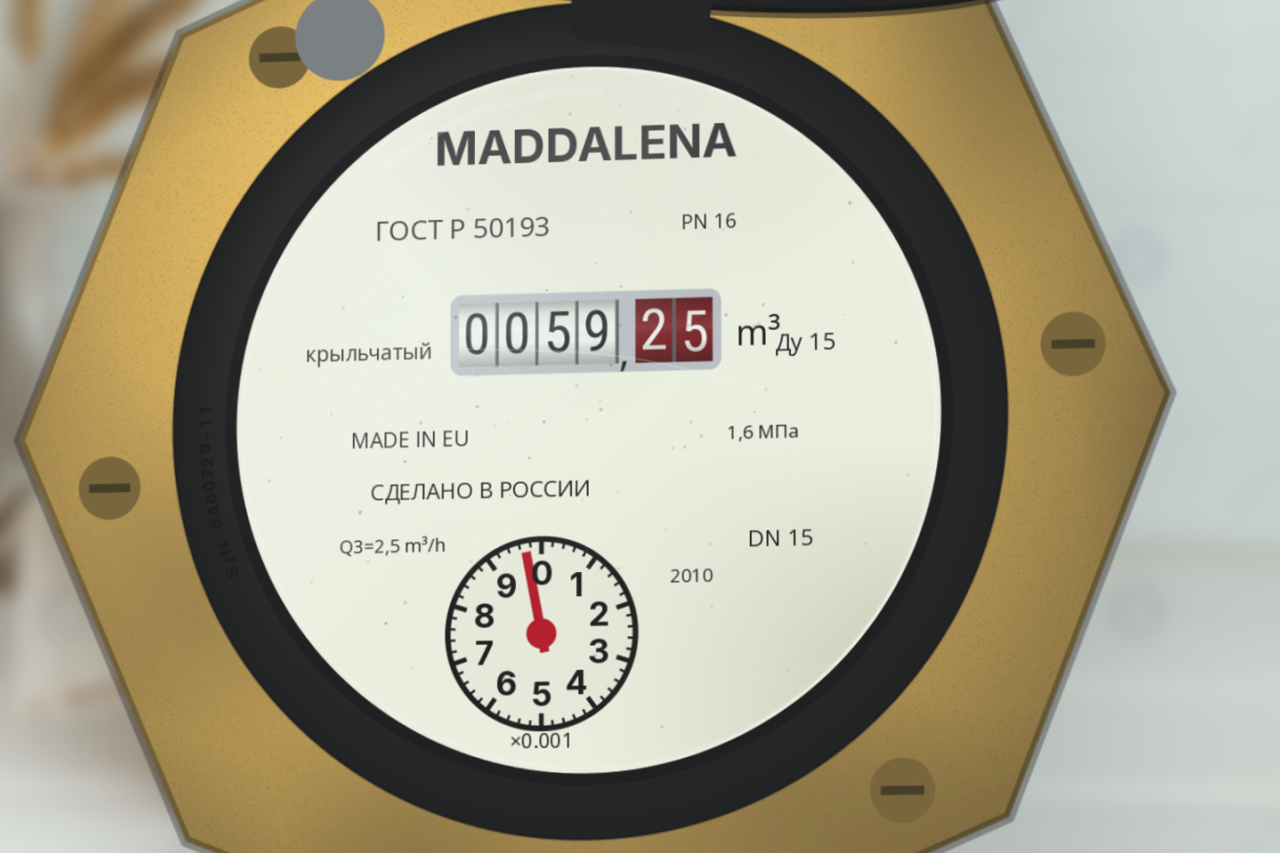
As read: m³ 59.249
